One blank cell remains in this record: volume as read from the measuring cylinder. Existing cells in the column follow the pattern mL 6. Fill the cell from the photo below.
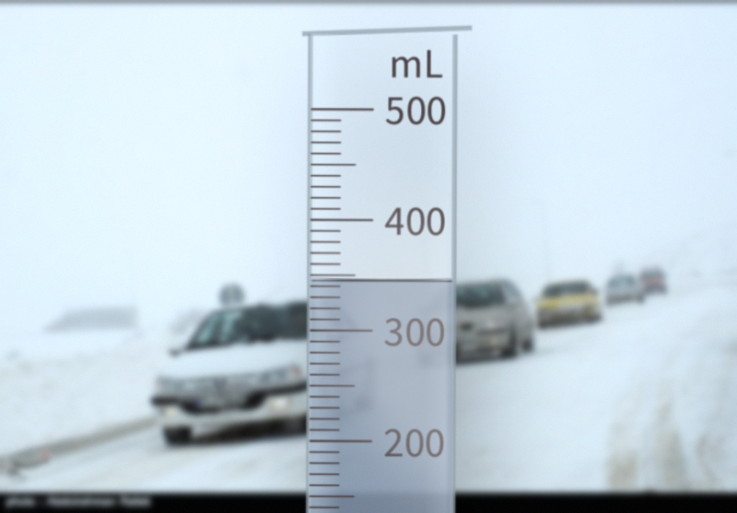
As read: mL 345
